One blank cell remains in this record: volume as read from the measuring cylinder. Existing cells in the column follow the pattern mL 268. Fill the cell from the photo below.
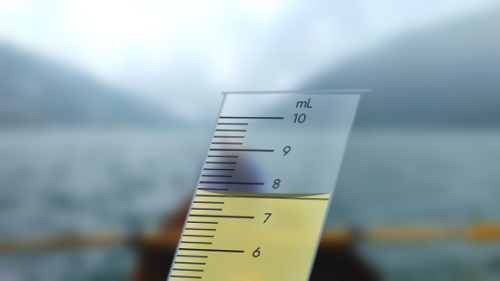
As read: mL 7.6
